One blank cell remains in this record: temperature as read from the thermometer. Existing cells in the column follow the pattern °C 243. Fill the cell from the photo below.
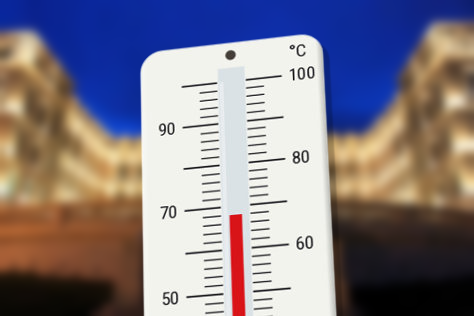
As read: °C 68
